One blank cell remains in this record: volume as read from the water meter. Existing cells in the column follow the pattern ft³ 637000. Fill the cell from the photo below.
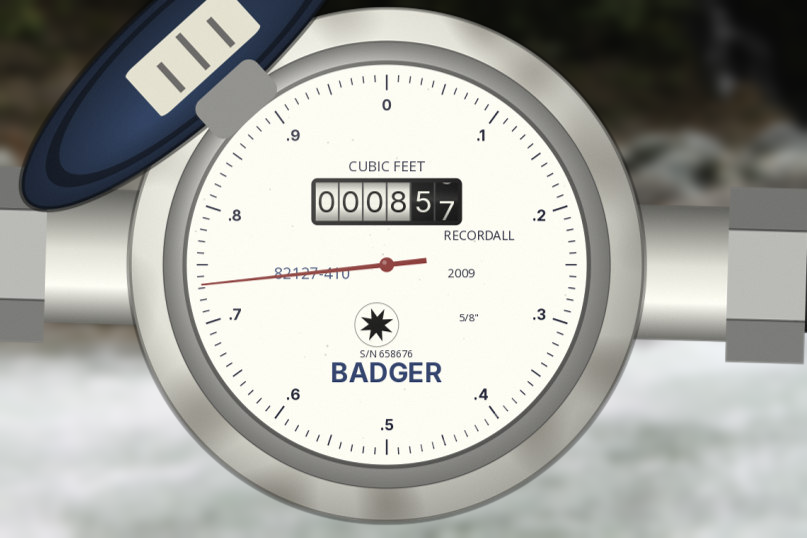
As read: ft³ 856.73
